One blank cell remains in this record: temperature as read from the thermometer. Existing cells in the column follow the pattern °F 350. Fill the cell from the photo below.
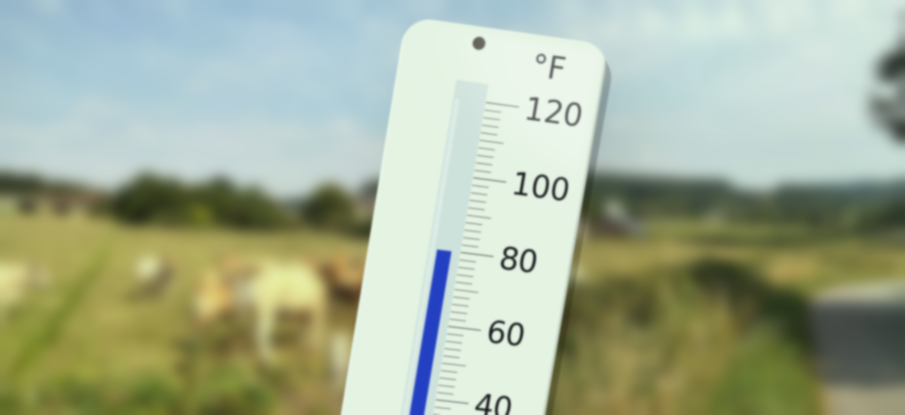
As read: °F 80
